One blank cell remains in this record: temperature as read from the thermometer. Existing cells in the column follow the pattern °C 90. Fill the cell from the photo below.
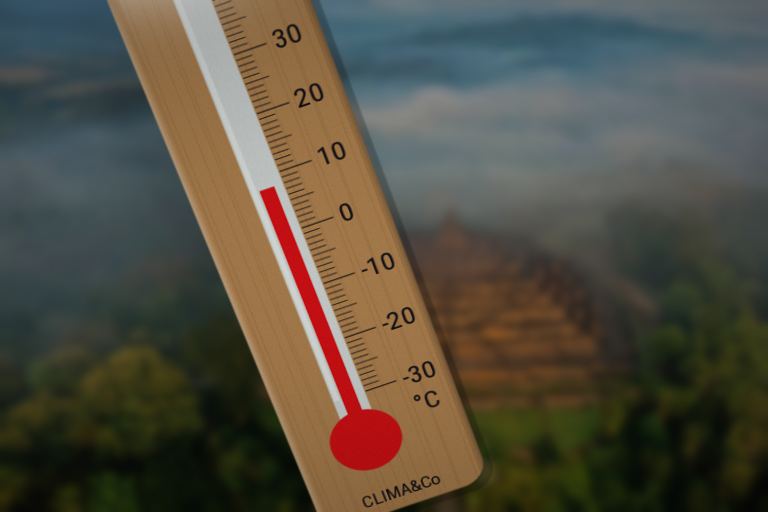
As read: °C 8
